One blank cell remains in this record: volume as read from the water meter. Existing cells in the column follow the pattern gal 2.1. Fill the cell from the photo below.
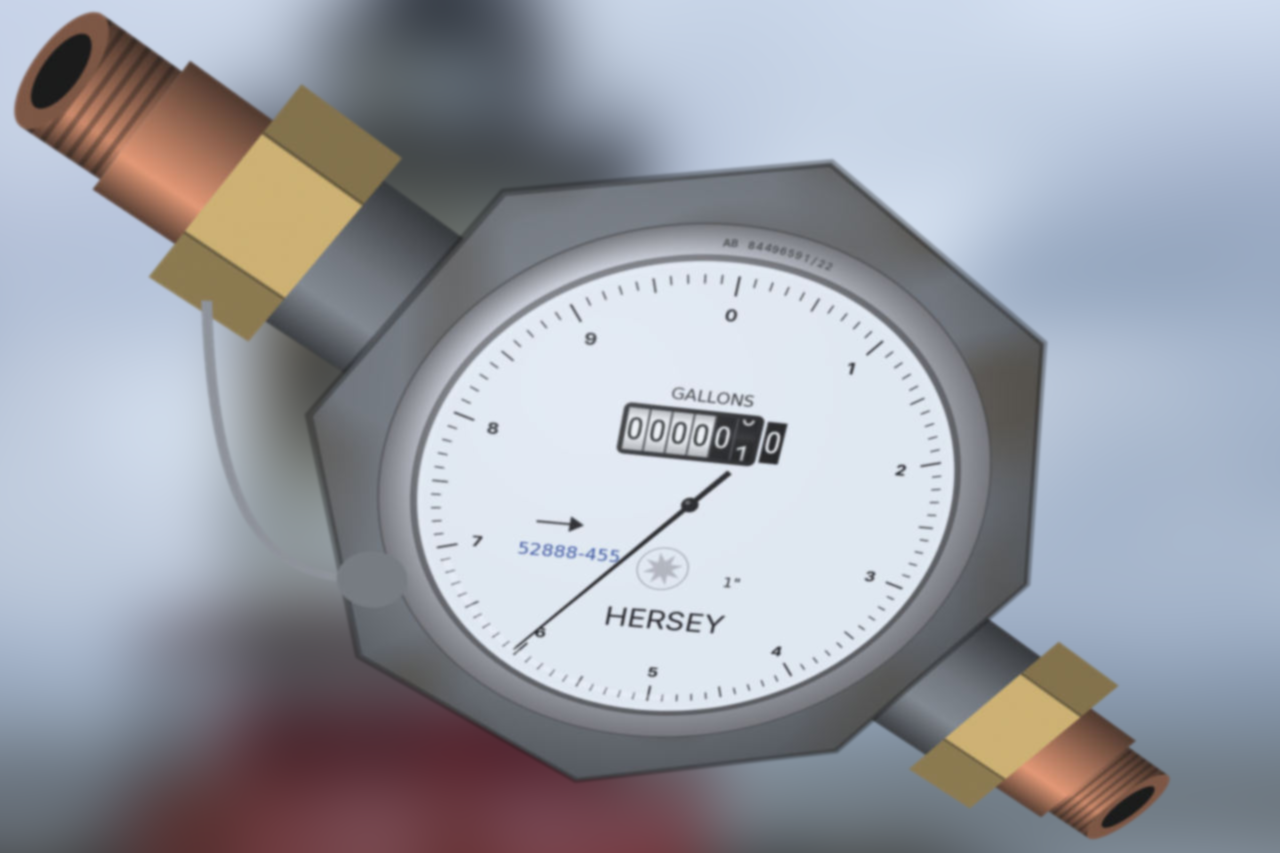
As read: gal 6.0
